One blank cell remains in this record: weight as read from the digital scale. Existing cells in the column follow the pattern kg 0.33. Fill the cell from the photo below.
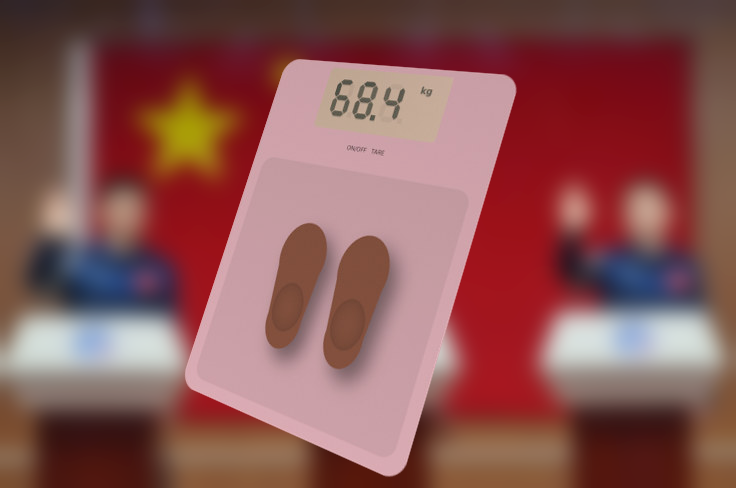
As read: kg 68.4
